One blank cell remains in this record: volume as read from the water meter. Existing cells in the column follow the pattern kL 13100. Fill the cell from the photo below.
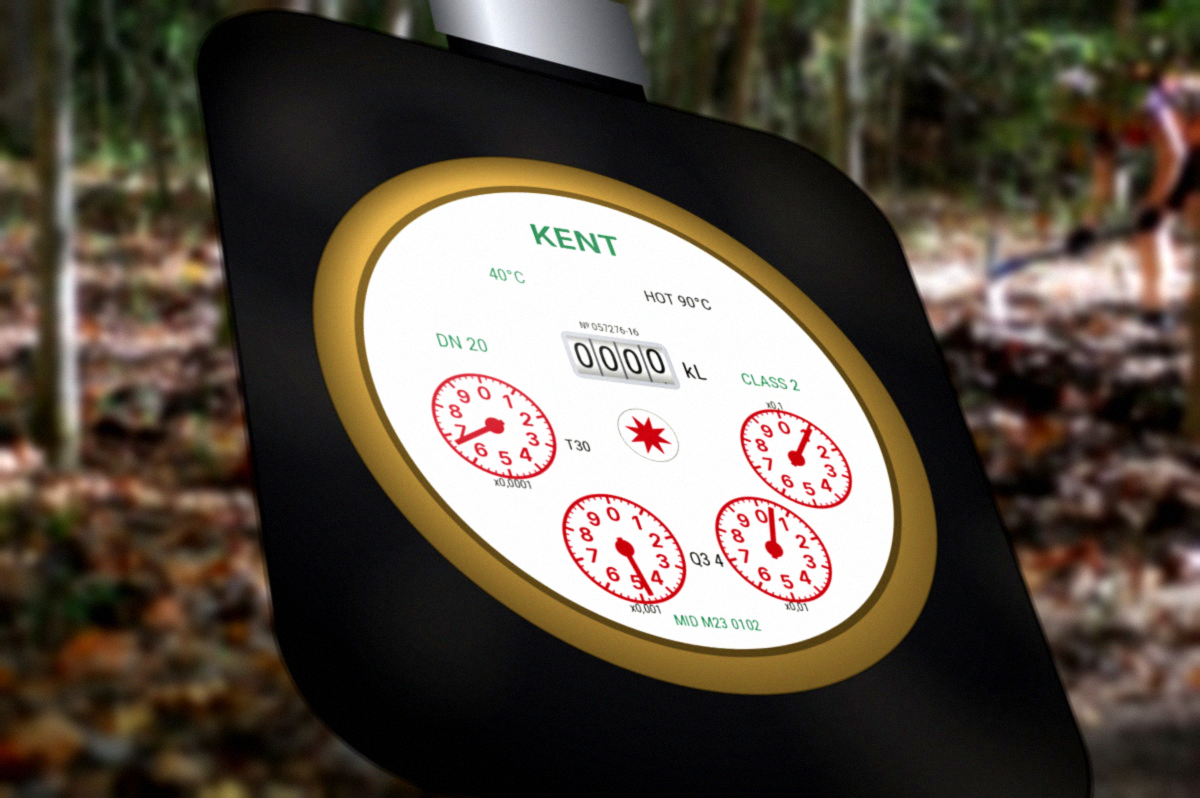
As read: kL 0.1046
